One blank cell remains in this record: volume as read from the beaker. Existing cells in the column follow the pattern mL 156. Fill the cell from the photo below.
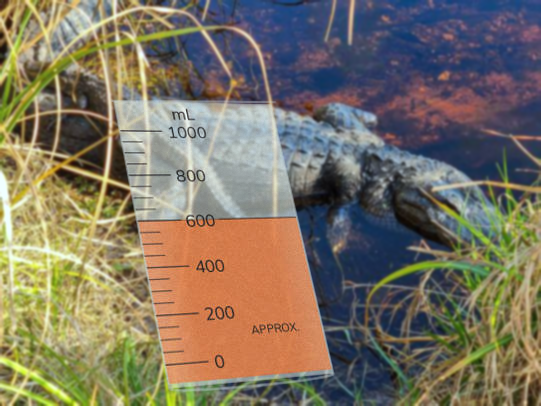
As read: mL 600
